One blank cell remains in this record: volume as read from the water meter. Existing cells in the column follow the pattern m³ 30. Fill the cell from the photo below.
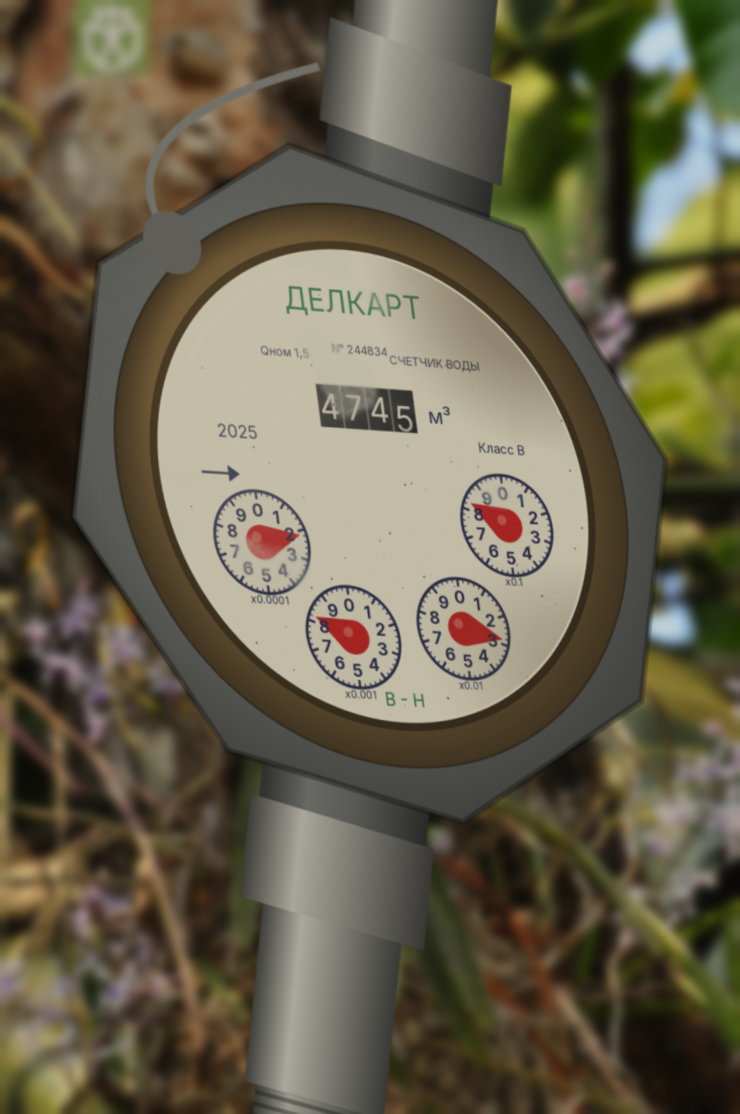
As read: m³ 4744.8282
